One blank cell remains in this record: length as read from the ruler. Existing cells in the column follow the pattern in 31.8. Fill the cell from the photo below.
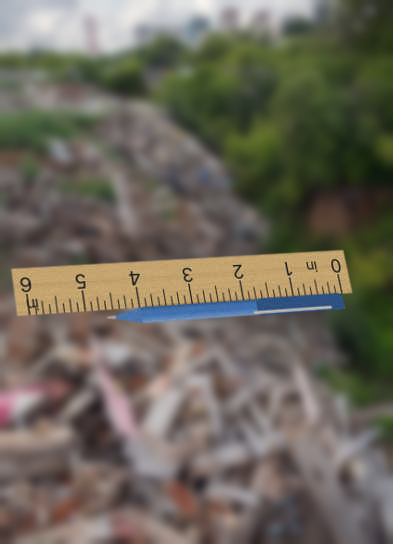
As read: in 4.625
